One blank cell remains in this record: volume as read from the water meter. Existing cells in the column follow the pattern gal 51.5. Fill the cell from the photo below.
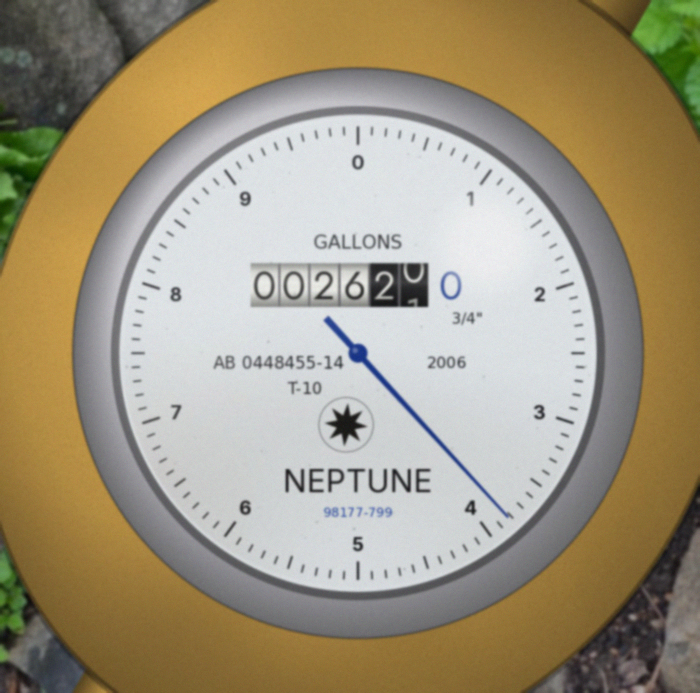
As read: gal 26203.8
